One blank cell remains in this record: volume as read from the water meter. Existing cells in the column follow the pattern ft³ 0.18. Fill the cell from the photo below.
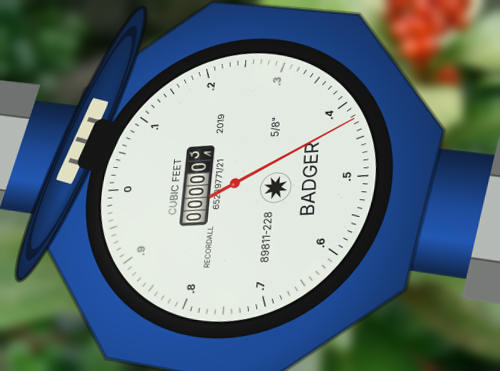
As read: ft³ 3.42
